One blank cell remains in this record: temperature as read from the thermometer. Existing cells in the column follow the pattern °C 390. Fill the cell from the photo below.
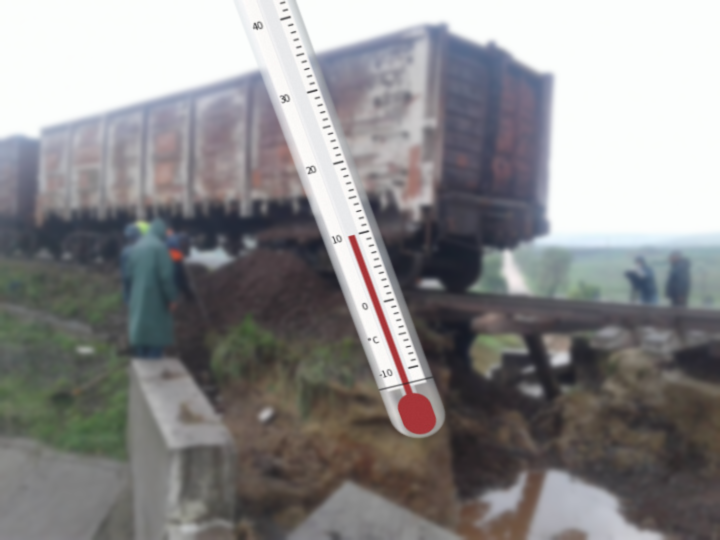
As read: °C 10
